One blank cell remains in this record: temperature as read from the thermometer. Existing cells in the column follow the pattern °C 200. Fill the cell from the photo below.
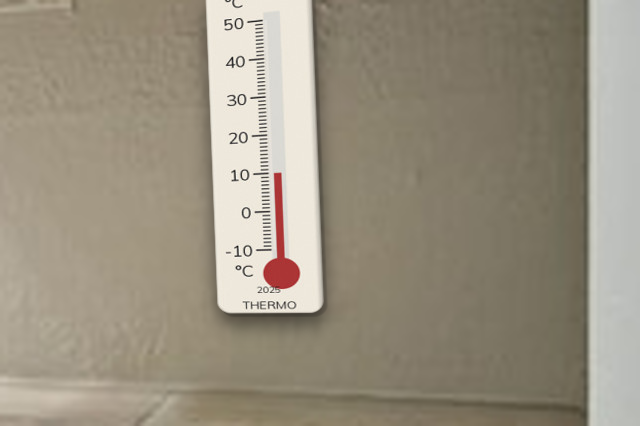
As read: °C 10
